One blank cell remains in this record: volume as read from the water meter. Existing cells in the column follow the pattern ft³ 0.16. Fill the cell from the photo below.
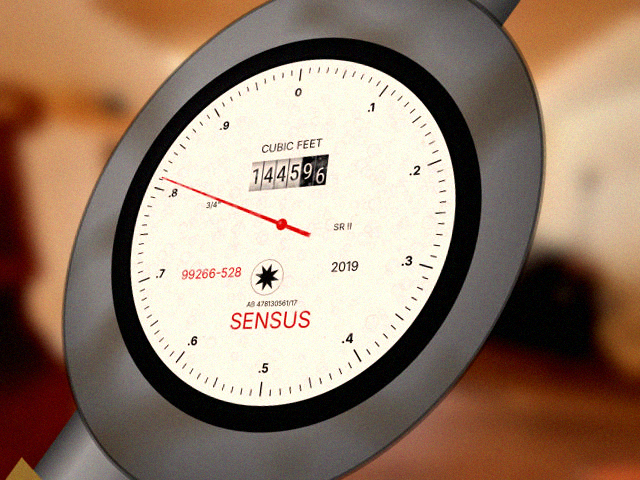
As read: ft³ 144595.81
